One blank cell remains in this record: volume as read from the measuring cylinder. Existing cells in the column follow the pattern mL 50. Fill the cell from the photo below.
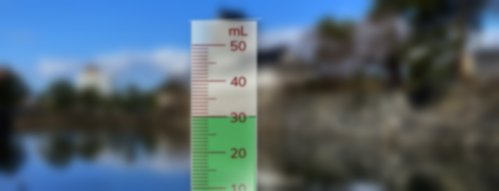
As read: mL 30
